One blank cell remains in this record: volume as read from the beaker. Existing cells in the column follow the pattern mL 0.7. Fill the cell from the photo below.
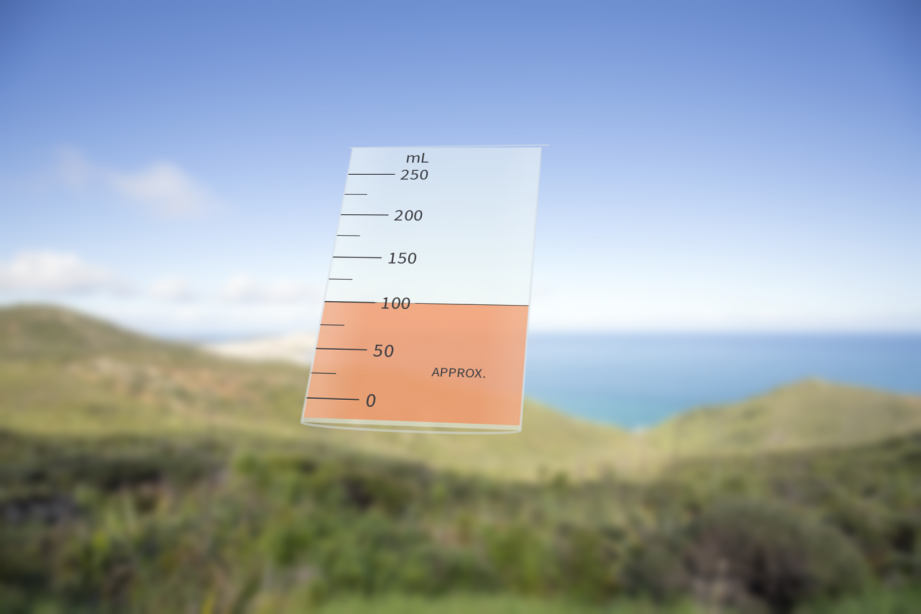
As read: mL 100
